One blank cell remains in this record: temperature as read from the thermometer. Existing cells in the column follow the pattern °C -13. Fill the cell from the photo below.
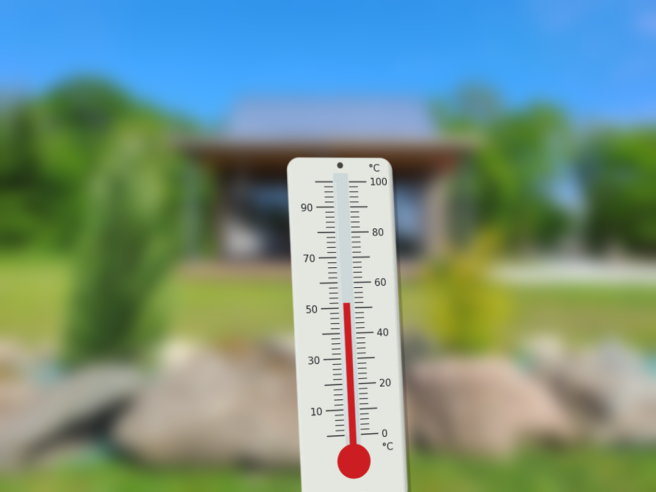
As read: °C 52
